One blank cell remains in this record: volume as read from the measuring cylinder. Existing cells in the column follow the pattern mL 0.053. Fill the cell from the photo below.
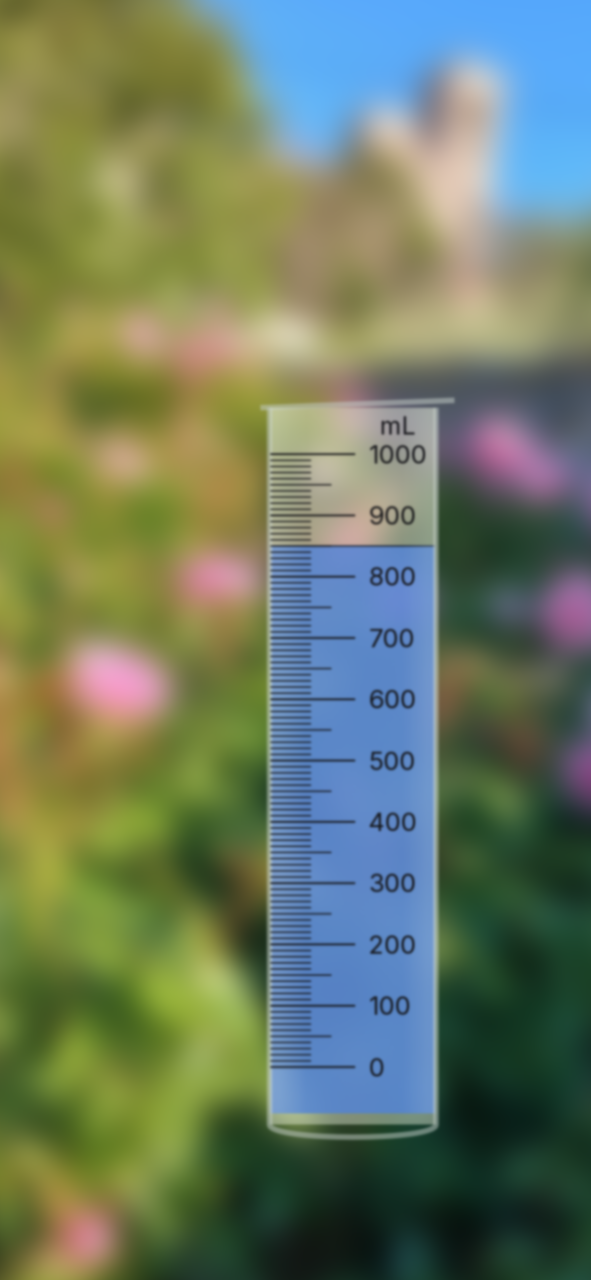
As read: mL 850
